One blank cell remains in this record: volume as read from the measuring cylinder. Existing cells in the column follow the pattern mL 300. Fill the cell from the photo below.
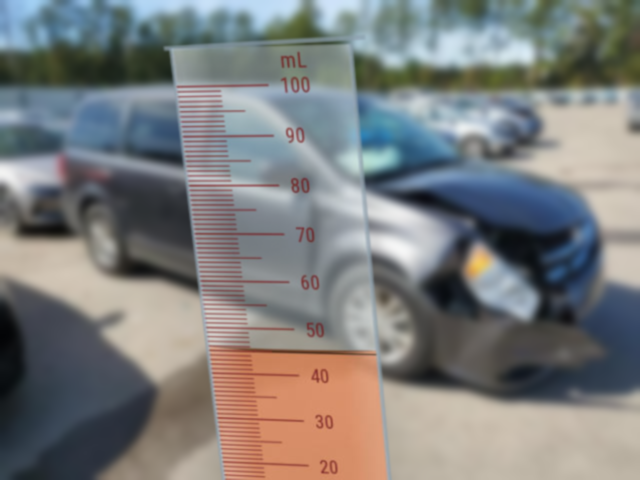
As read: mL 45
